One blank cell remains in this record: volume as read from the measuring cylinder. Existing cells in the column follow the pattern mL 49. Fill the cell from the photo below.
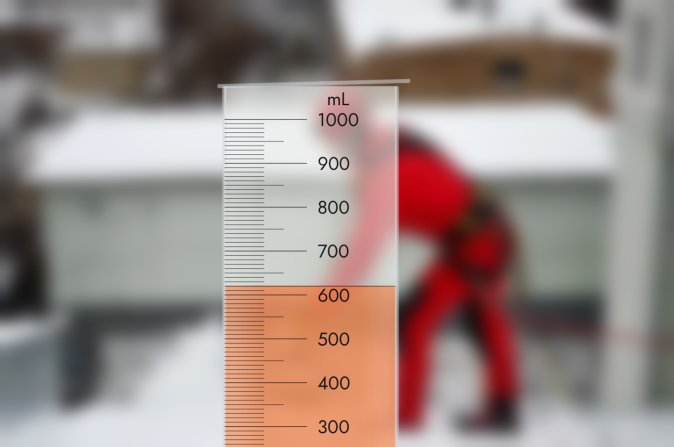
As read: mL 620
